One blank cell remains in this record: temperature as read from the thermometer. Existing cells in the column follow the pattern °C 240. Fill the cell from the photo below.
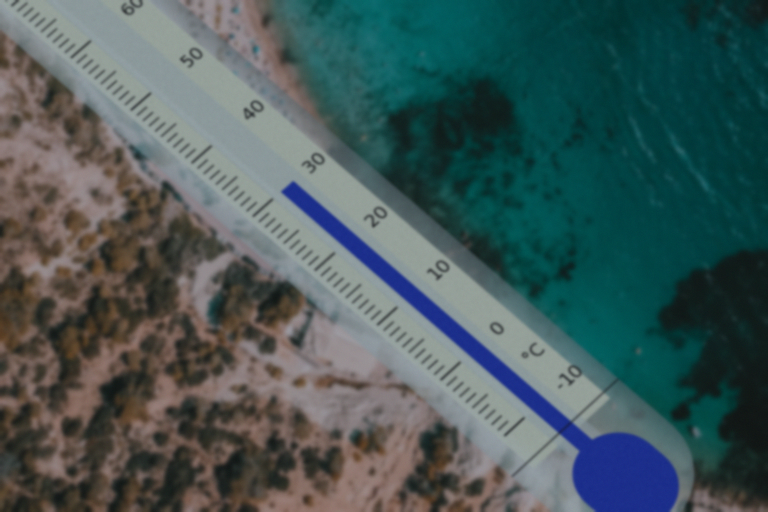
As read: °C 30
